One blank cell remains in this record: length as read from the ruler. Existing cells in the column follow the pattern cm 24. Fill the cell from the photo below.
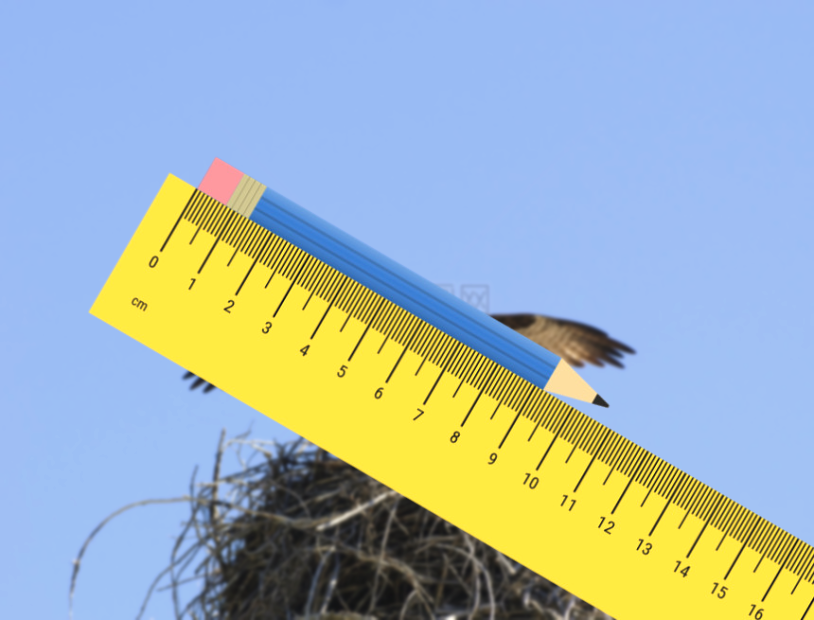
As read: cm 10.7
